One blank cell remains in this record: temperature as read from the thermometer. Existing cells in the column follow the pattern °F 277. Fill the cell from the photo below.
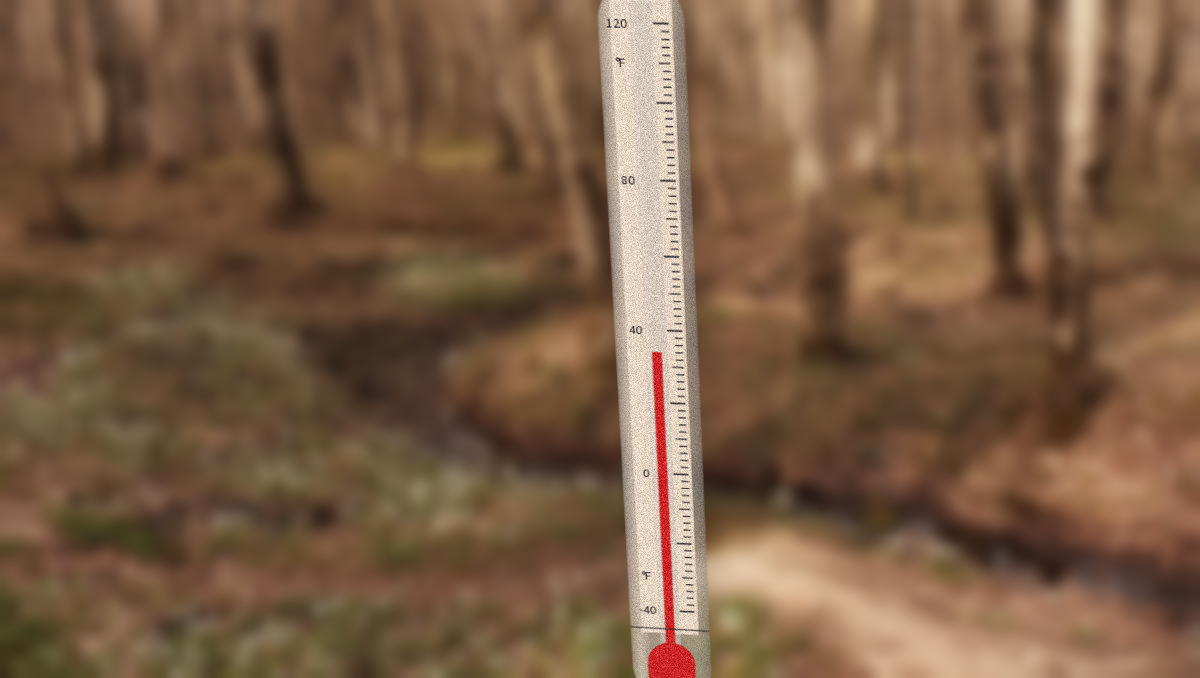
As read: °F 34
